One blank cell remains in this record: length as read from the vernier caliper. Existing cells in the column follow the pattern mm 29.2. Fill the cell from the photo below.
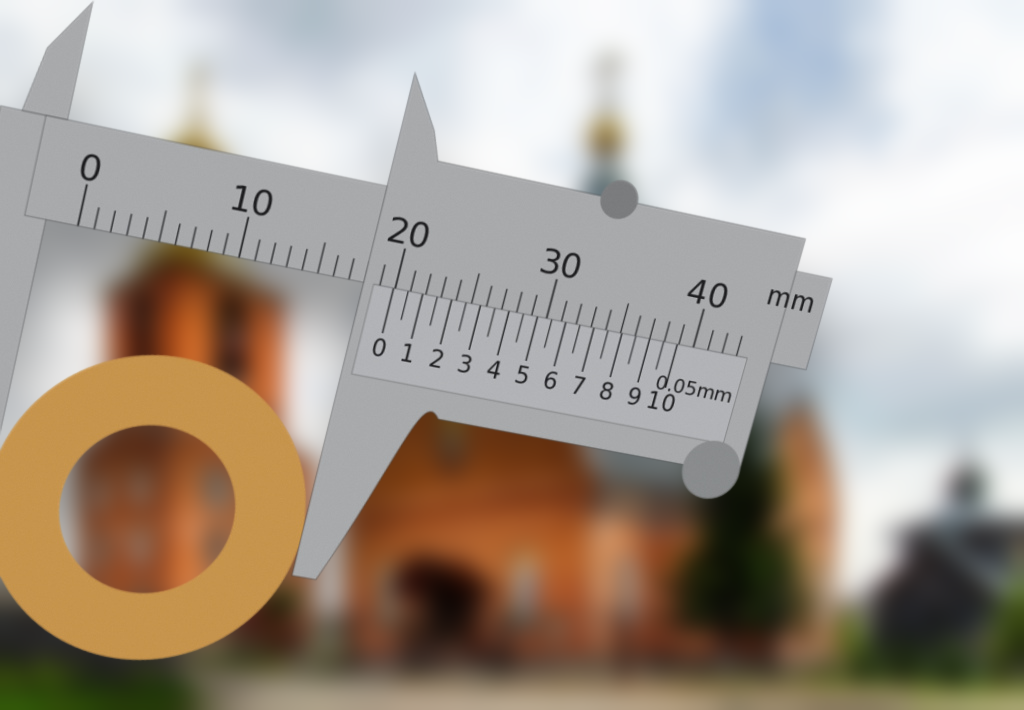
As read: mm 19.9
